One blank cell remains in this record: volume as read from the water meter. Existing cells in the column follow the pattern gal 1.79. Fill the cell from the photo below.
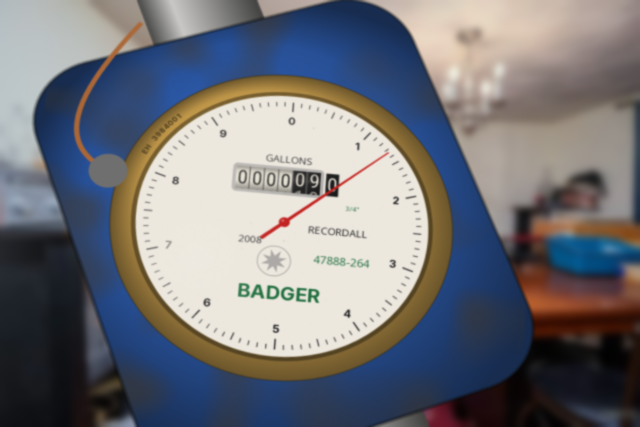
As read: gal 91.3
